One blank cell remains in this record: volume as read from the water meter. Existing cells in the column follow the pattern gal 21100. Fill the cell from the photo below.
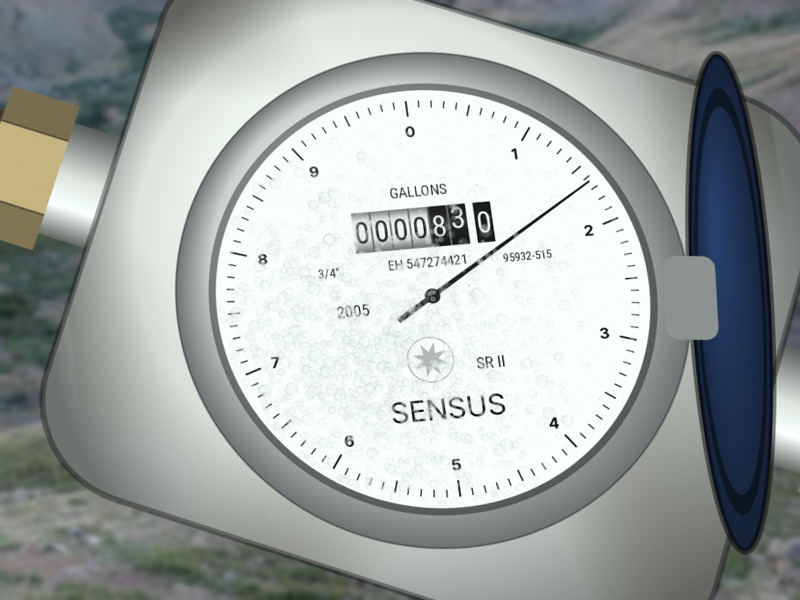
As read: gal 831.6
